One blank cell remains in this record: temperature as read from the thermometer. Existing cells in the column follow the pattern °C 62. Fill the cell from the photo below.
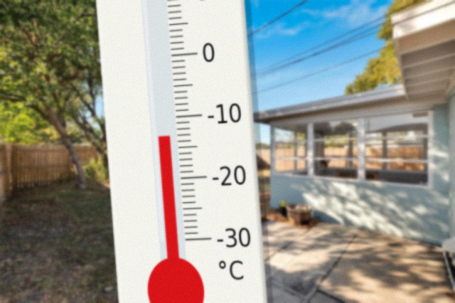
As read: °C -13
